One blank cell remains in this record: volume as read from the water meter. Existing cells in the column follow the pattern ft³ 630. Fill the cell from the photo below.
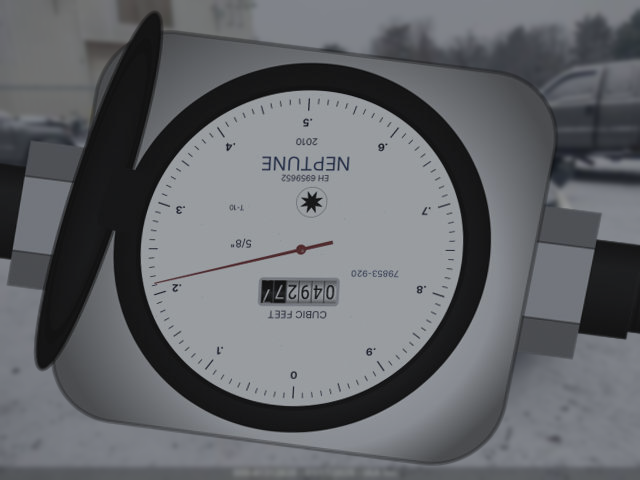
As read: ft³ 49277.21
